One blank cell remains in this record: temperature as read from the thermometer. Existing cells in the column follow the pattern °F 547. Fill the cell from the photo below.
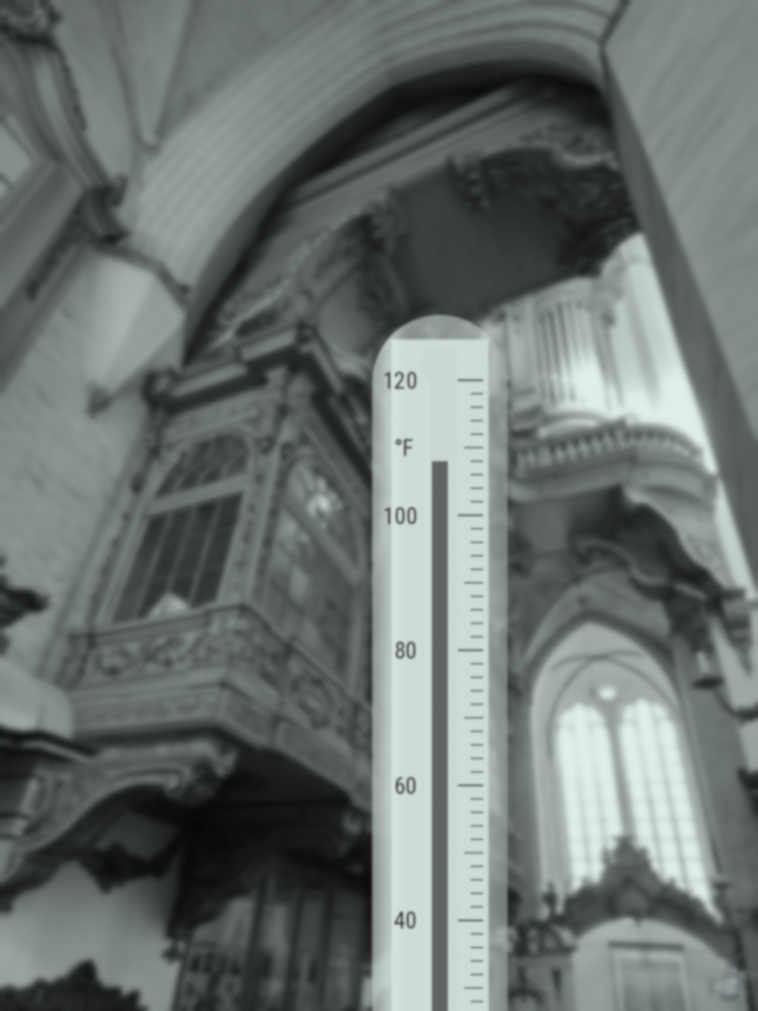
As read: °F 108
